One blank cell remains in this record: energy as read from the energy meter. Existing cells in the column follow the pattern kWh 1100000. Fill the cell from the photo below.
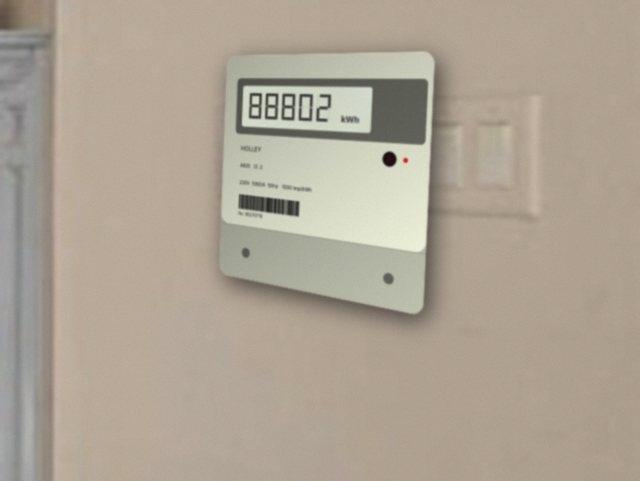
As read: kWh 88802
